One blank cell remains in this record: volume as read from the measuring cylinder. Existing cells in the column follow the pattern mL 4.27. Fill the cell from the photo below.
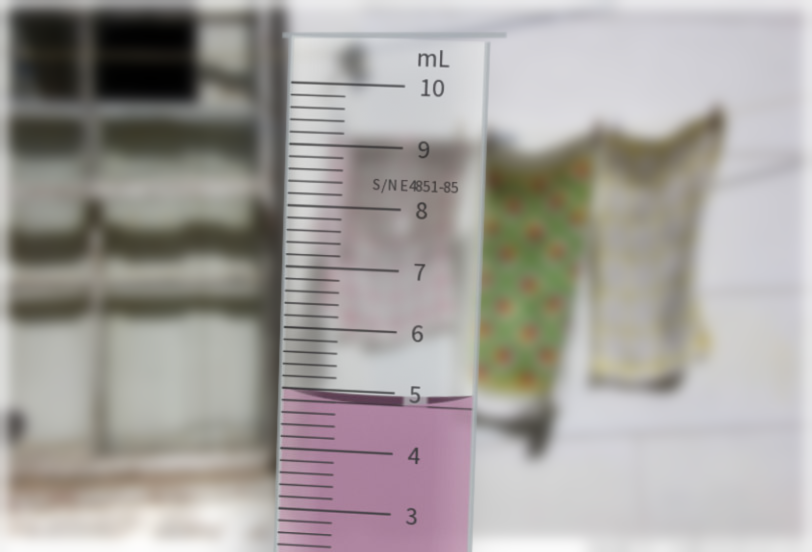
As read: mL 4.8
